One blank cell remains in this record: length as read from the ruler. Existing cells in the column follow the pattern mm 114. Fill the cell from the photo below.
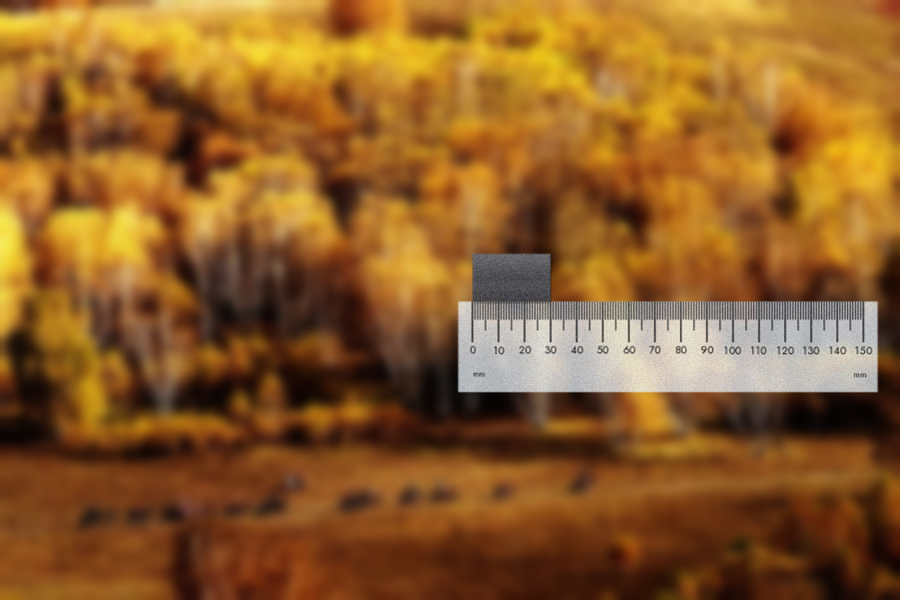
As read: mm 30
